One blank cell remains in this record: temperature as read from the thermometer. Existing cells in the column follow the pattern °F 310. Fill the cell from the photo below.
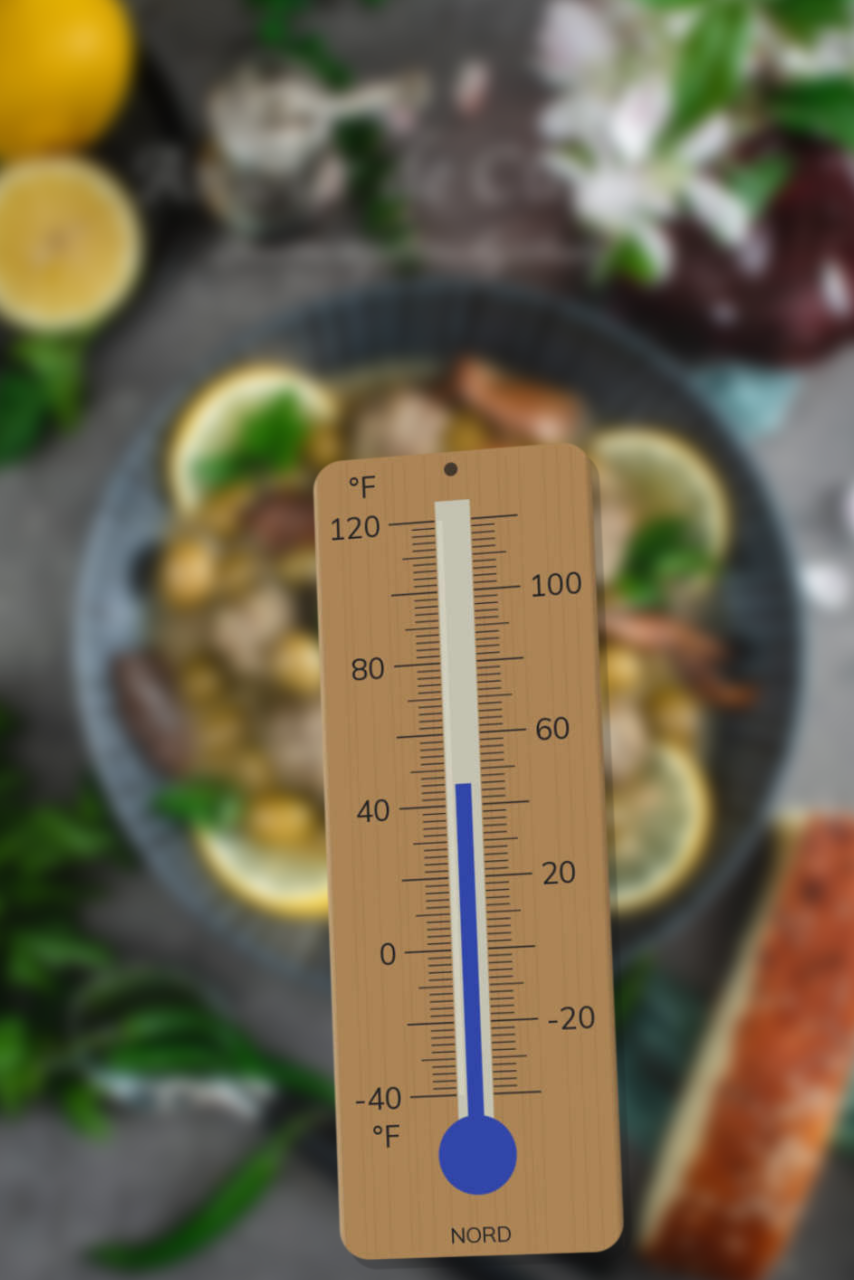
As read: °F 46
